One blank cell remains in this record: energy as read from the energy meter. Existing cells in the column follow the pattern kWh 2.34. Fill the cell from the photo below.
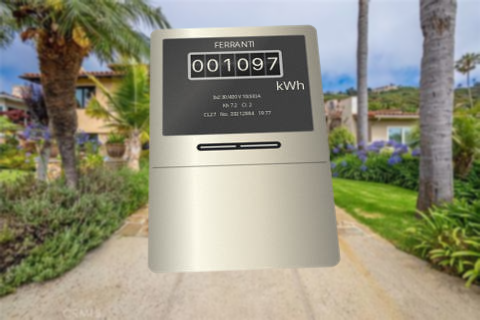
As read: kWh 1097
